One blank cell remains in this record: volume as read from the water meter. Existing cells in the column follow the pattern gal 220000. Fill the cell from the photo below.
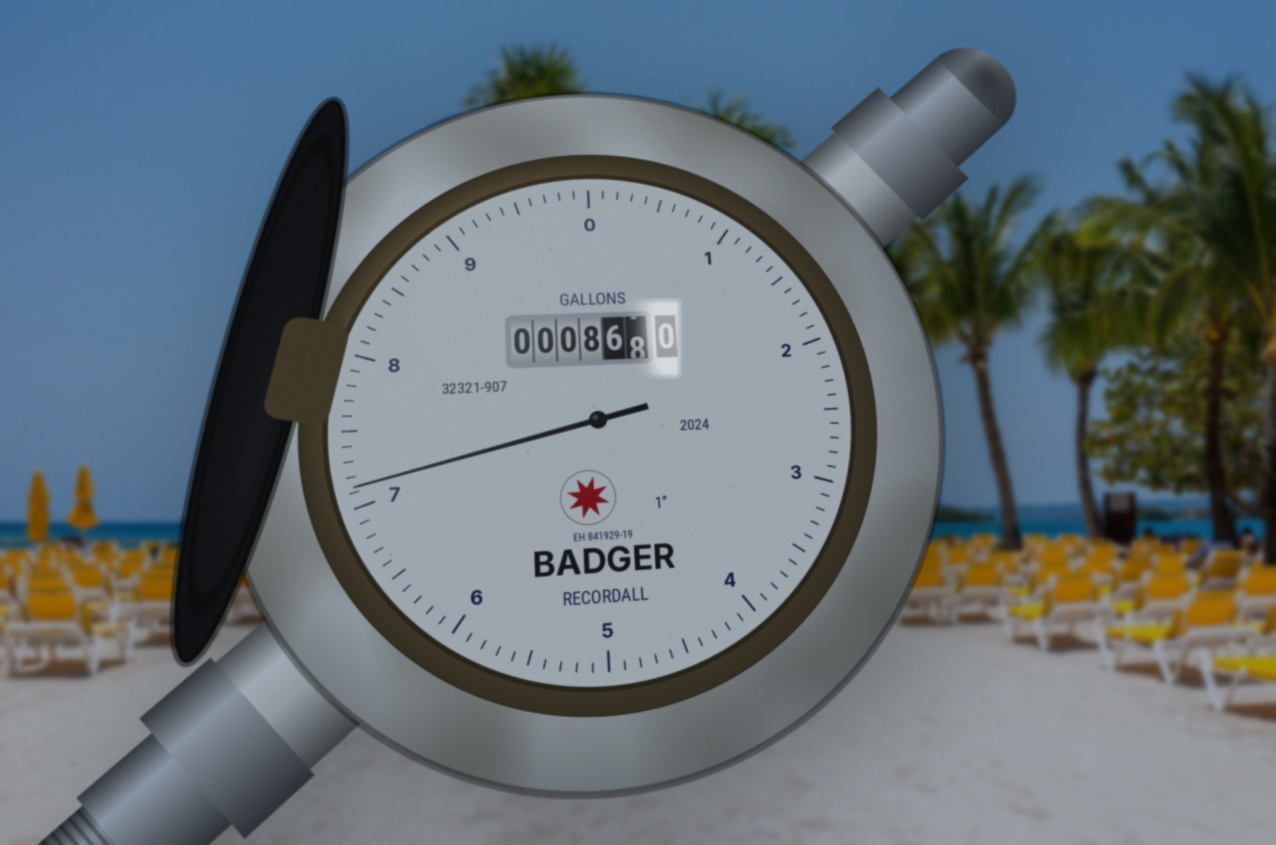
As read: gal 8677.1
